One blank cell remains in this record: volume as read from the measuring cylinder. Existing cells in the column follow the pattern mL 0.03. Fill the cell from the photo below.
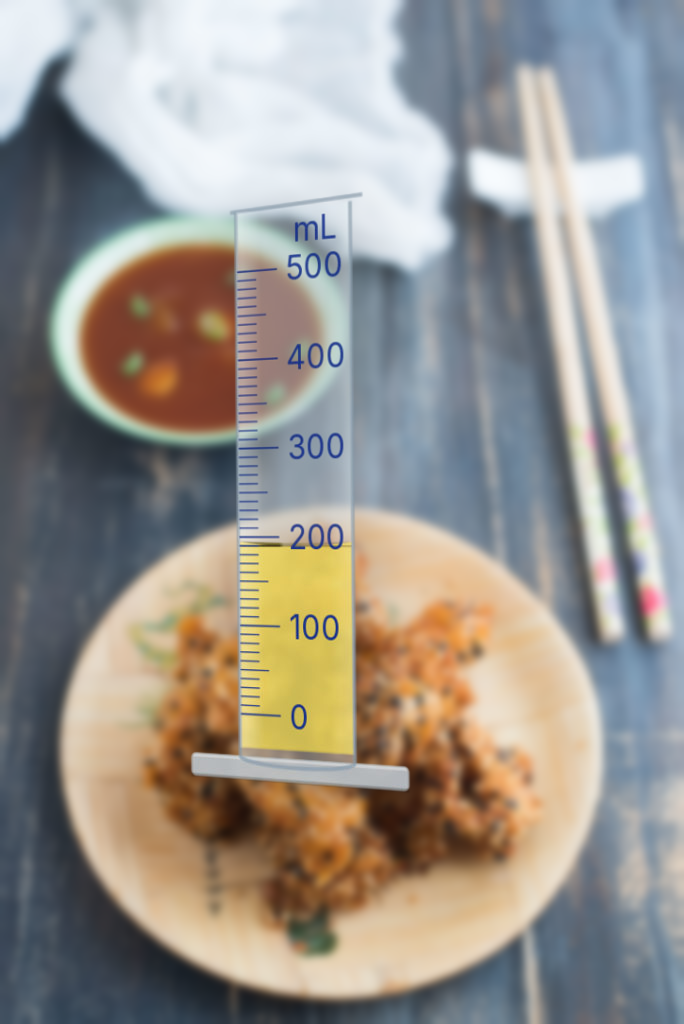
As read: mL 190
